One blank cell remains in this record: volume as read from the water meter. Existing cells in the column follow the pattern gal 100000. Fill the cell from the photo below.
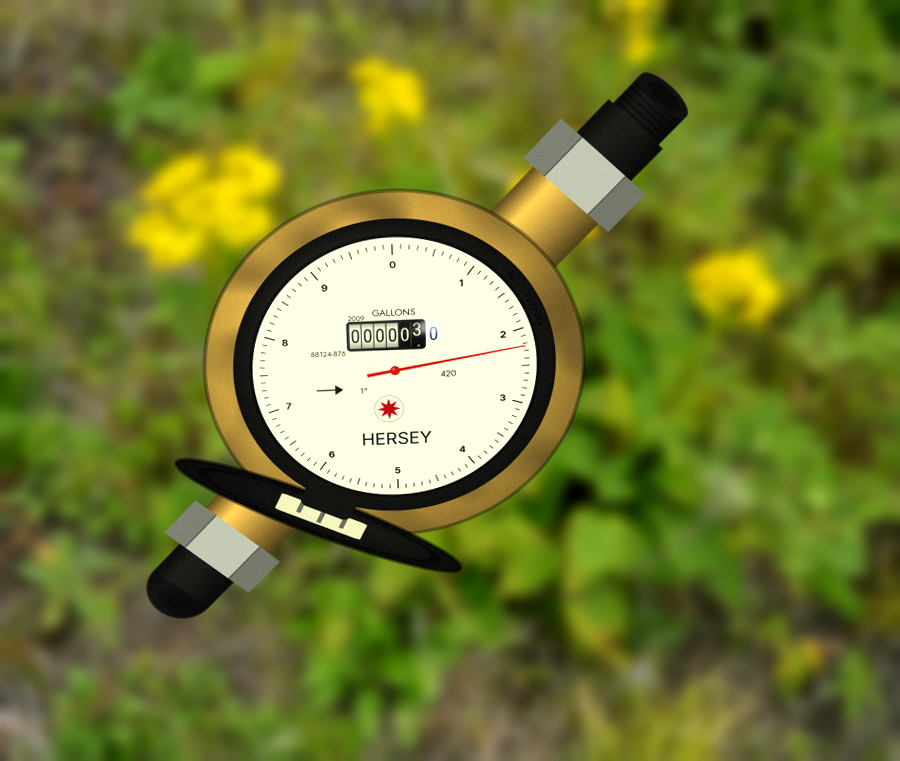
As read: gal 32.2
